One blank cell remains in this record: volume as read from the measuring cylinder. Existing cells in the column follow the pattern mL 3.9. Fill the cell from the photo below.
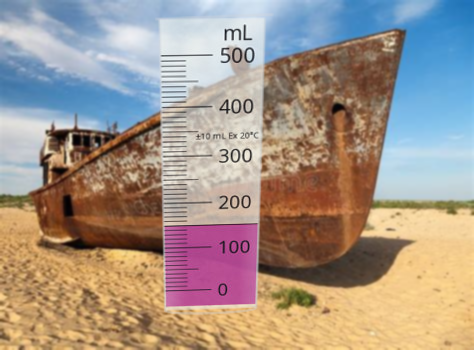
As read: mL 150
